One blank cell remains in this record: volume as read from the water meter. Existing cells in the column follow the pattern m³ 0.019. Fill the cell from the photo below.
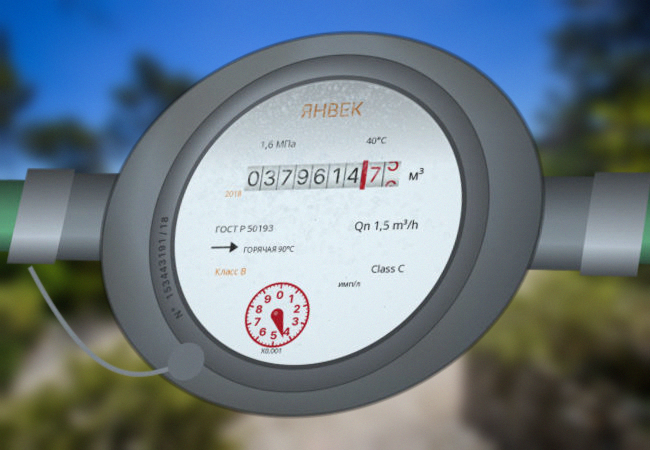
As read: m³ 379614.754
